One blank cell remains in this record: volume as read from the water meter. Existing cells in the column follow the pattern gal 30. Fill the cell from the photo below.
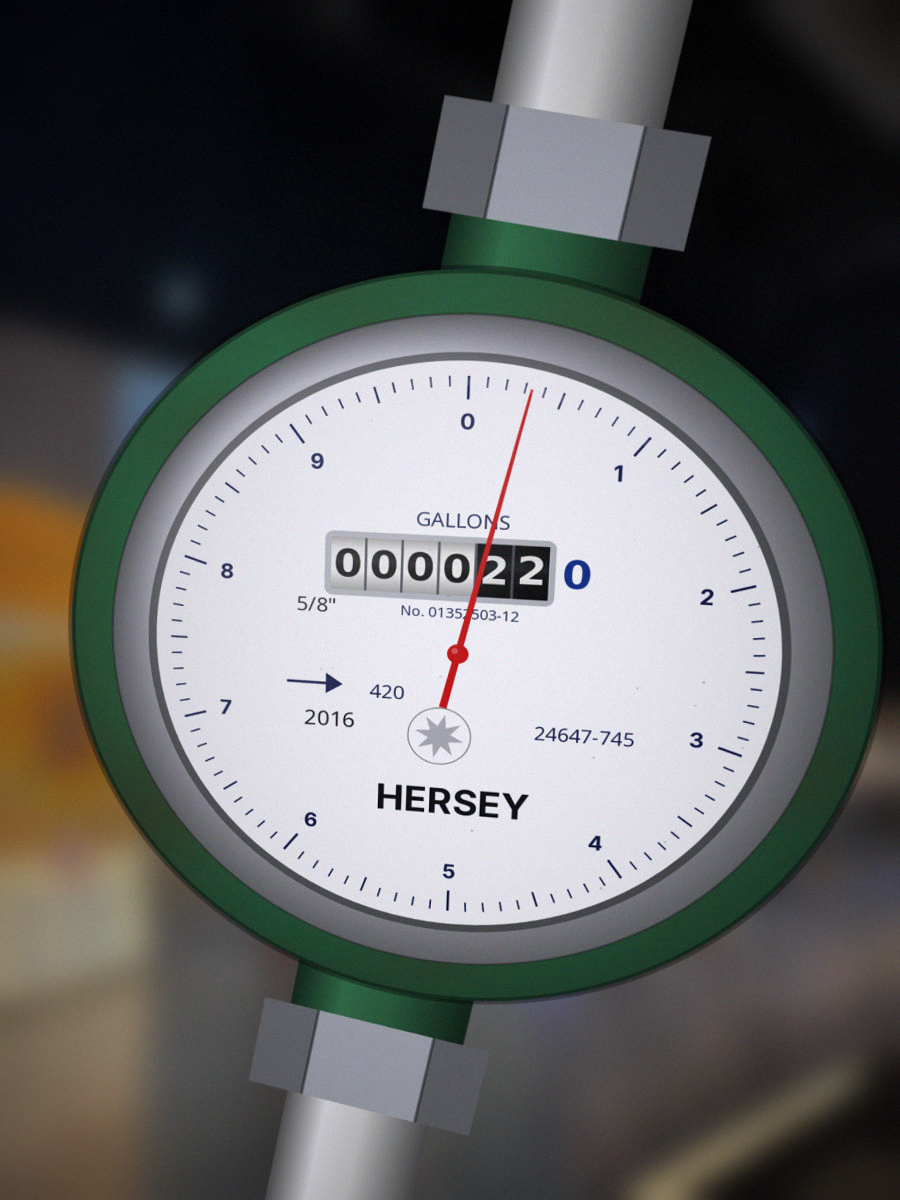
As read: gal 220.3
